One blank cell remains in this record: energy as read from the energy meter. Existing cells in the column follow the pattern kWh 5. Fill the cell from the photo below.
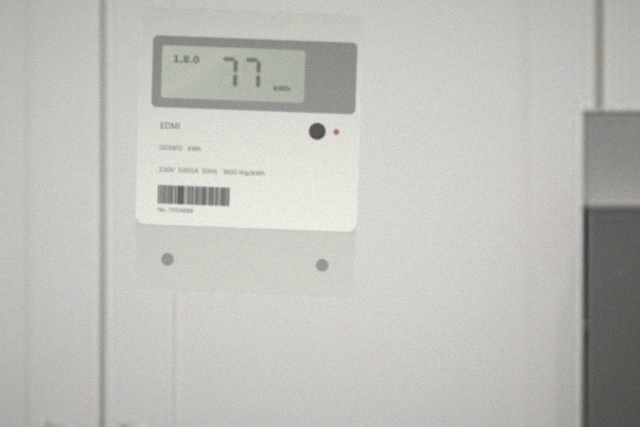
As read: kWh 77
